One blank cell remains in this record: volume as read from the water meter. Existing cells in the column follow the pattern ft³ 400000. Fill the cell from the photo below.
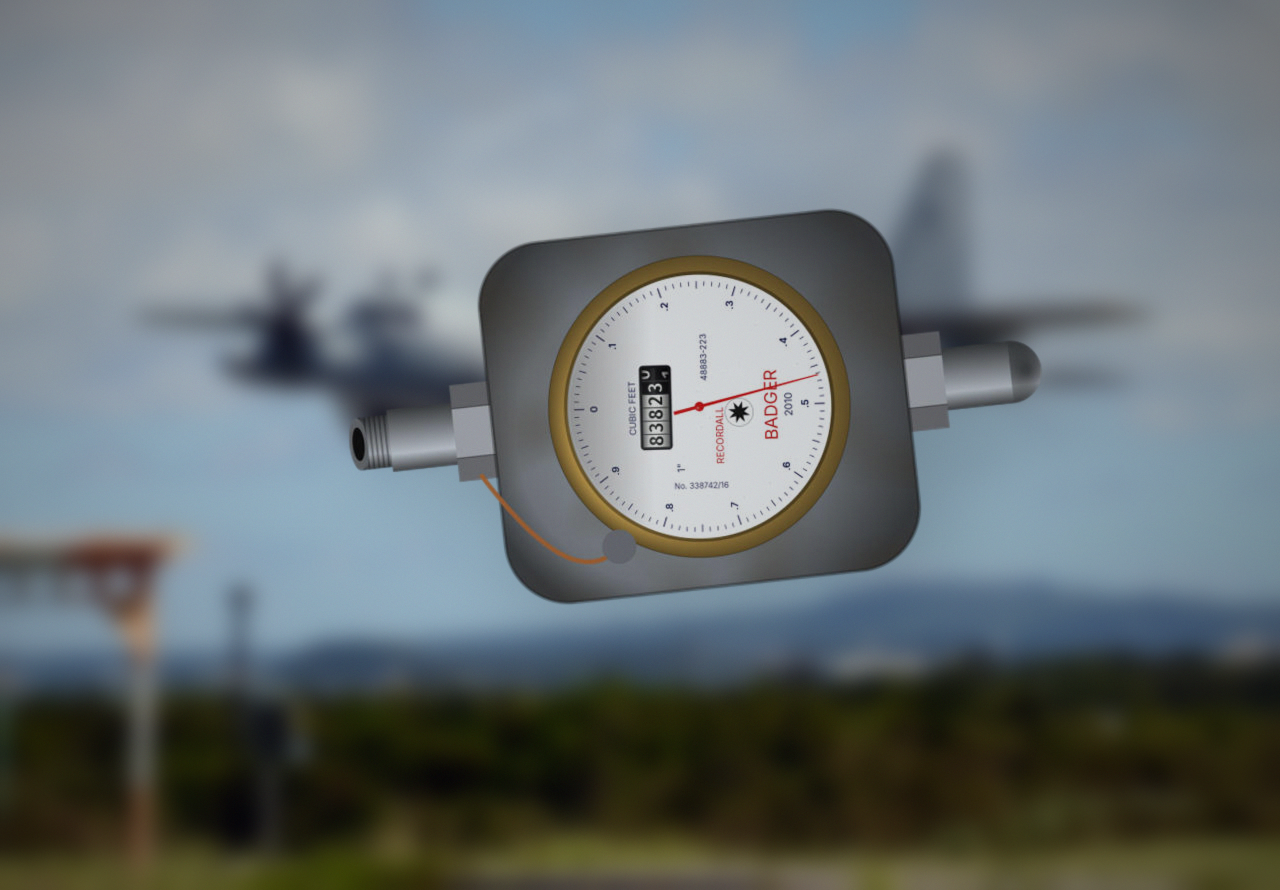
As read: ft³ 838230.46
